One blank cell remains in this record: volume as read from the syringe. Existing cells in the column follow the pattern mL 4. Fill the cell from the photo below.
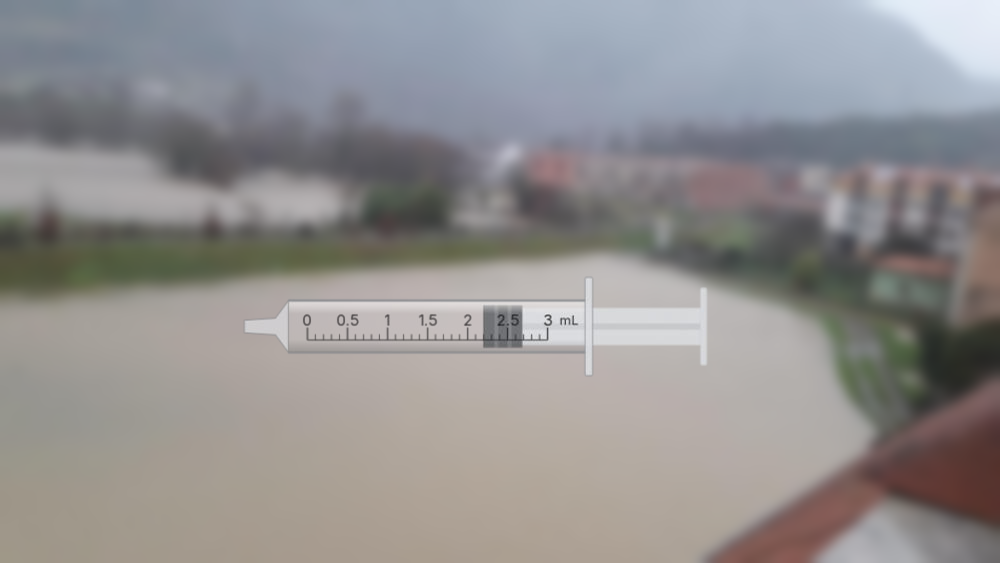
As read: mL 2.2
